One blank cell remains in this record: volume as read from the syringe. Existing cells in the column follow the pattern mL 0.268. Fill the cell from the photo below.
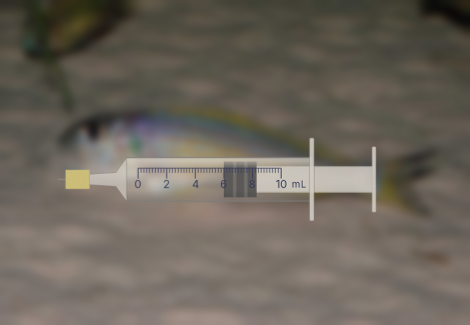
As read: mL 6
